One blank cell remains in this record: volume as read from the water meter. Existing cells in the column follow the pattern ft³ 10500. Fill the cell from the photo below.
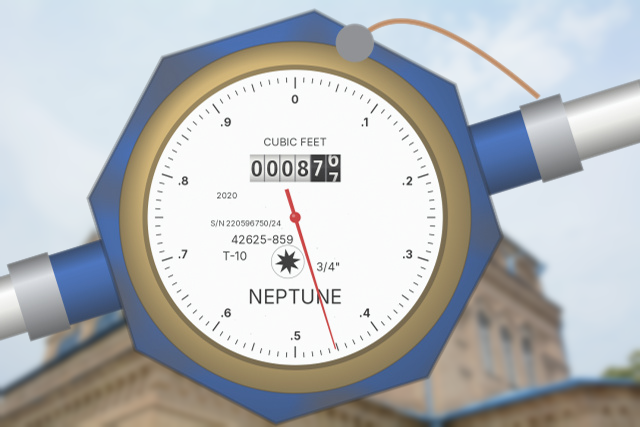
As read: ft³ 876.45
